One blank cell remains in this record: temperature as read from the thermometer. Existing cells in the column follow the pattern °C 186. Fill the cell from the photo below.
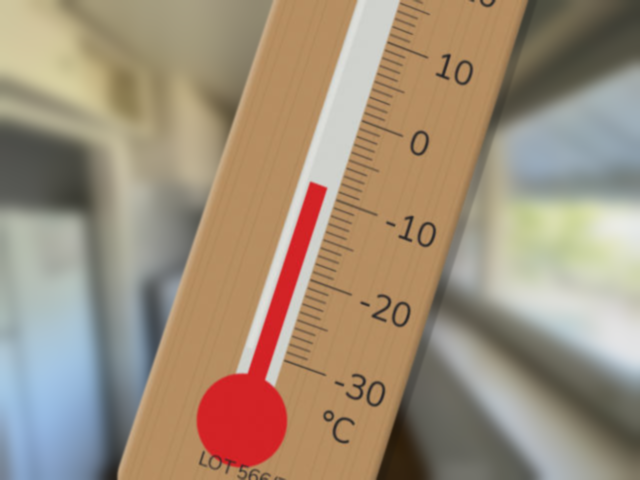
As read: °C -9
